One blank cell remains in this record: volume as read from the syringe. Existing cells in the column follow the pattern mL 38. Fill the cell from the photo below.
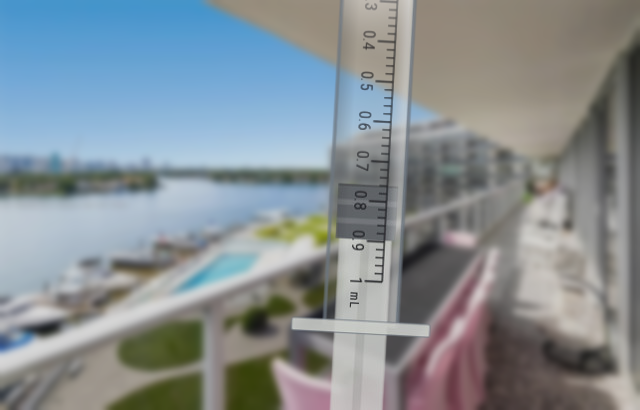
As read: mL 0.76
